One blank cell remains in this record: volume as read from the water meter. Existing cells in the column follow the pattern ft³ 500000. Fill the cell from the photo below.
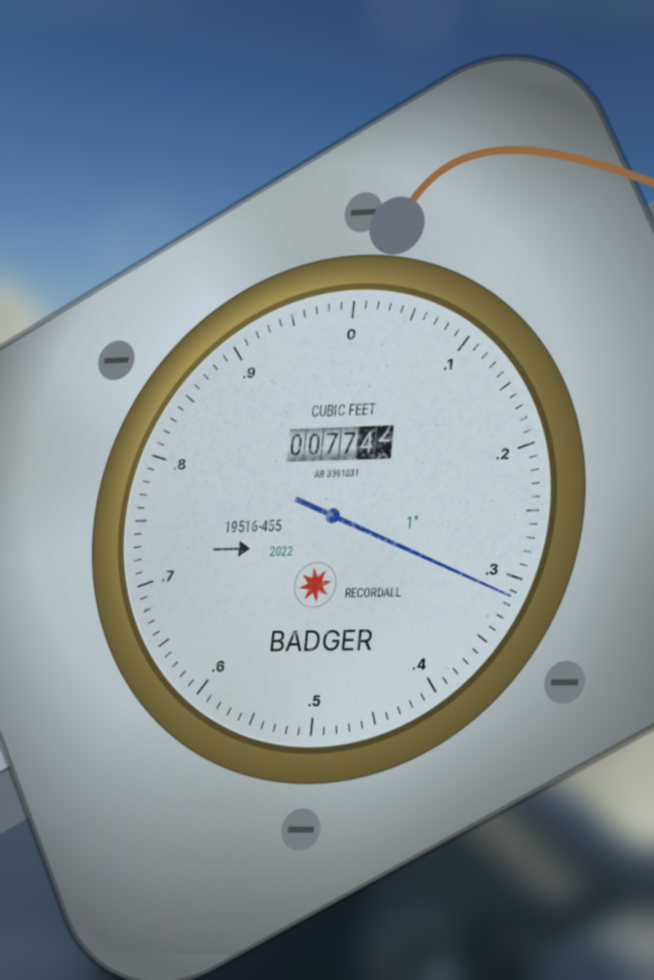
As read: ft³ 7742.31
